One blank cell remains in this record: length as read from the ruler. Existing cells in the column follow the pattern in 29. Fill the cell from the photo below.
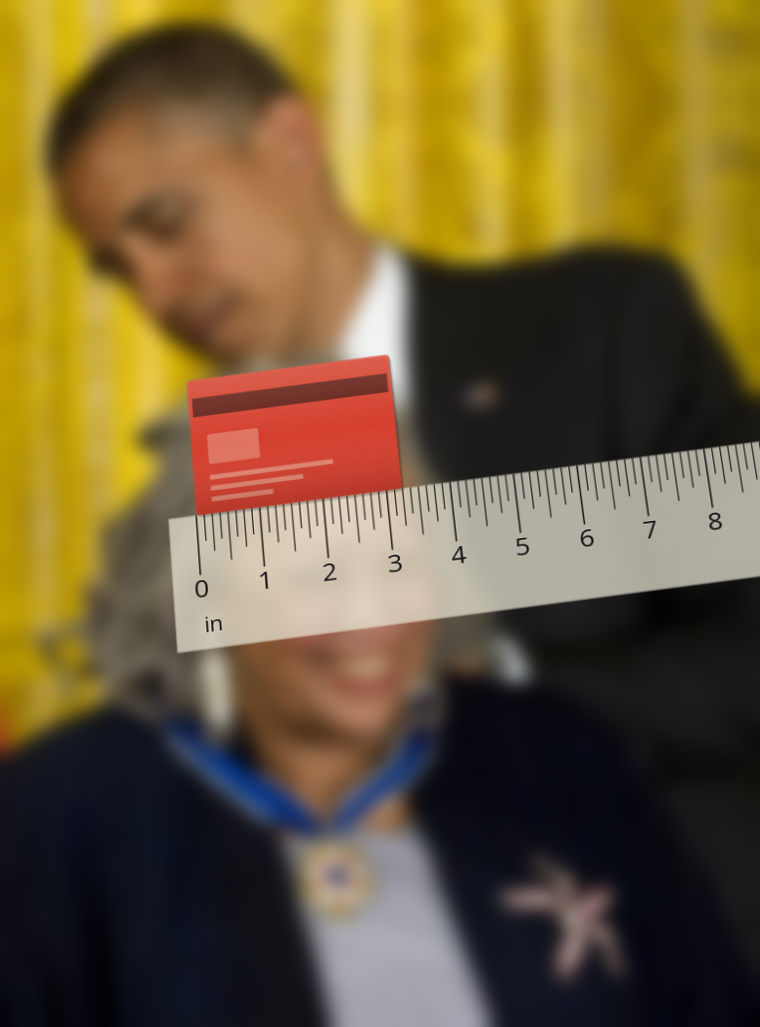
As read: in 3.25
